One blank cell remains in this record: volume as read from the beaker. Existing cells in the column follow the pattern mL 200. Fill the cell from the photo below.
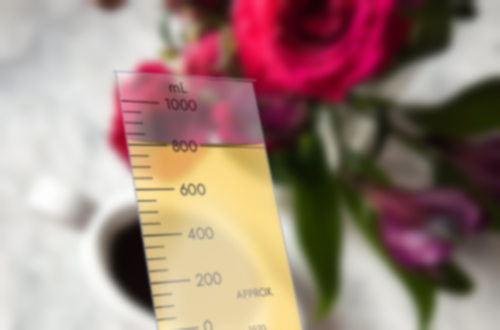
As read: mL 800
